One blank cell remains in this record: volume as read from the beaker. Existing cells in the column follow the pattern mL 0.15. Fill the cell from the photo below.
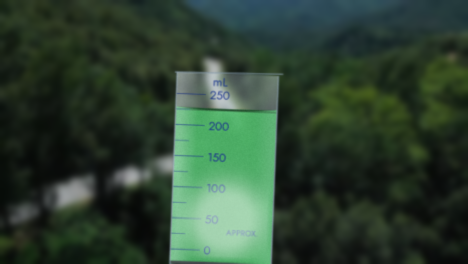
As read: mL 225
